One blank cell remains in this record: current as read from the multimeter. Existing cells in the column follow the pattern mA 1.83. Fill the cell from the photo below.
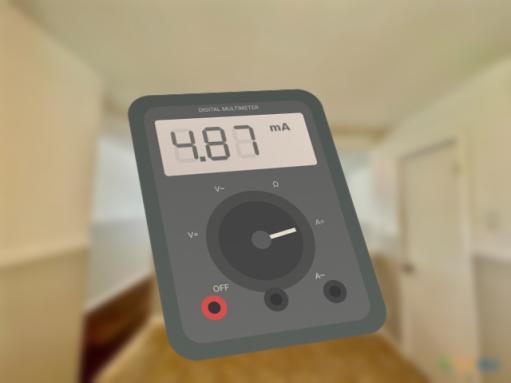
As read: mA 4.87
